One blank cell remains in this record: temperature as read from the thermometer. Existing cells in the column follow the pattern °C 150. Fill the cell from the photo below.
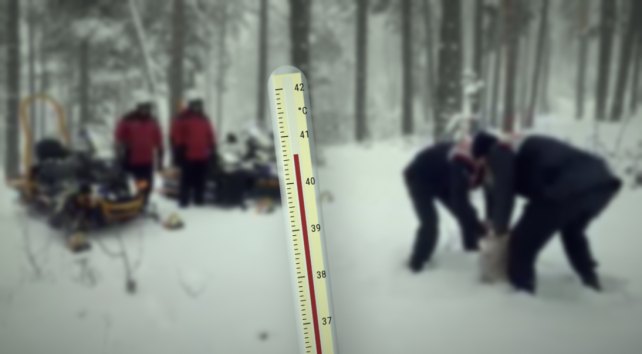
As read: °C 40.6
